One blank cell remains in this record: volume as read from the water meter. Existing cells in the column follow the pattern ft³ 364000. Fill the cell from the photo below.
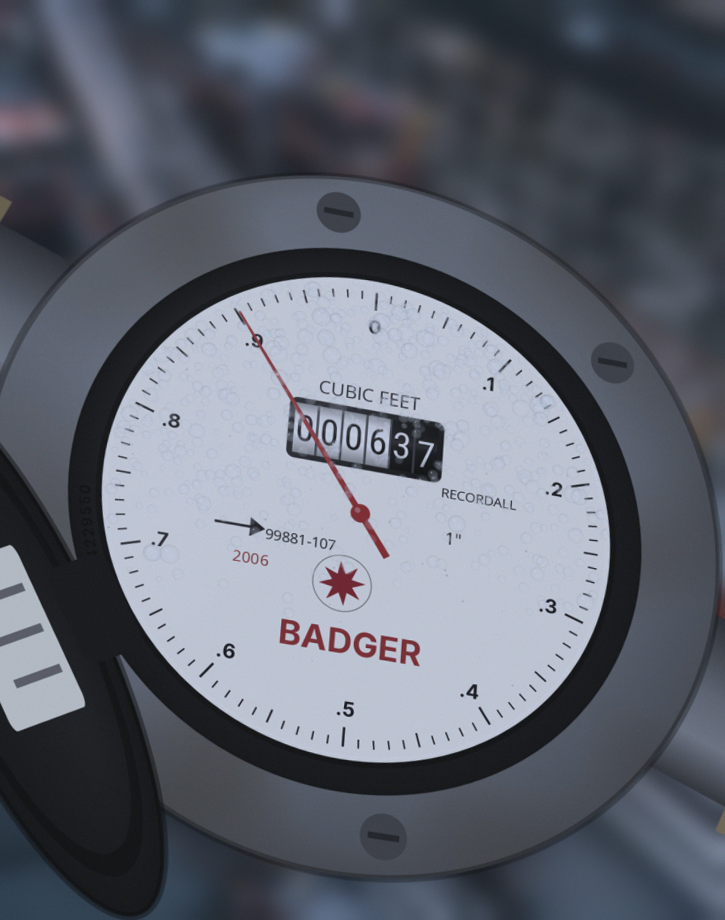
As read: ft³ 636.90
